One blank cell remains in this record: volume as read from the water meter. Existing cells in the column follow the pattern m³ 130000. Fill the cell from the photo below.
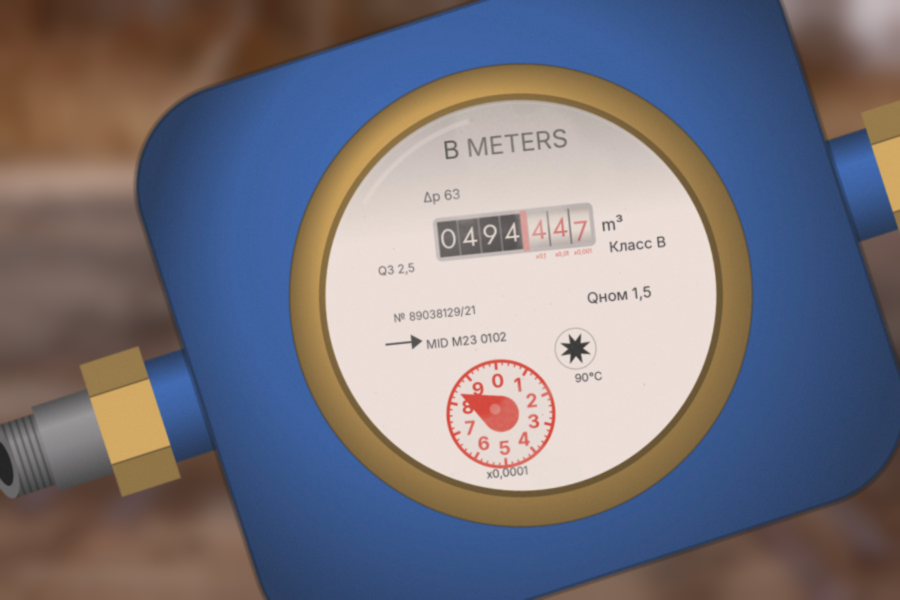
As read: m³ 494.4468
